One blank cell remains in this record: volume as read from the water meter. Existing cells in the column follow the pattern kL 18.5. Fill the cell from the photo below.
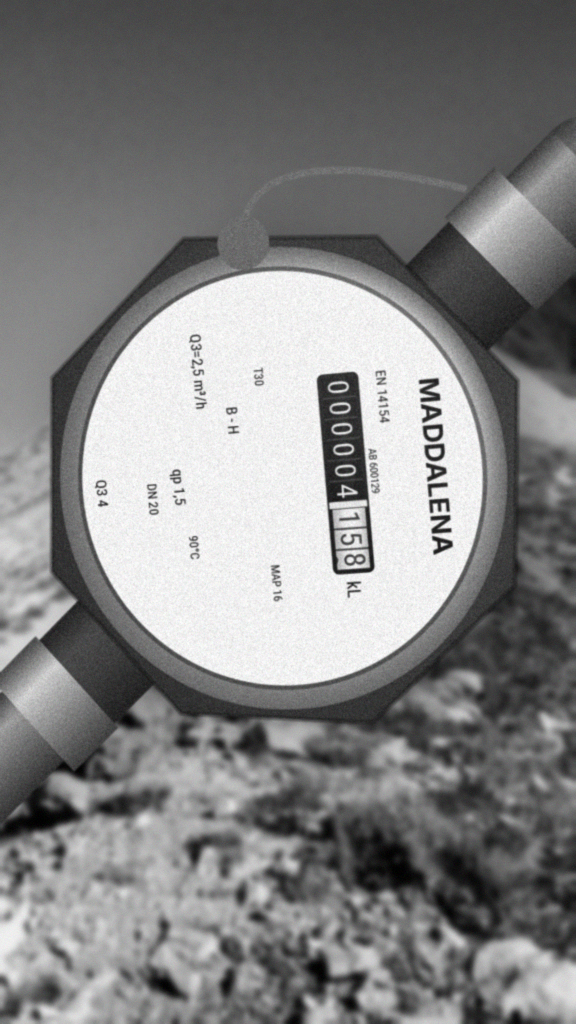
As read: kL 4.158
